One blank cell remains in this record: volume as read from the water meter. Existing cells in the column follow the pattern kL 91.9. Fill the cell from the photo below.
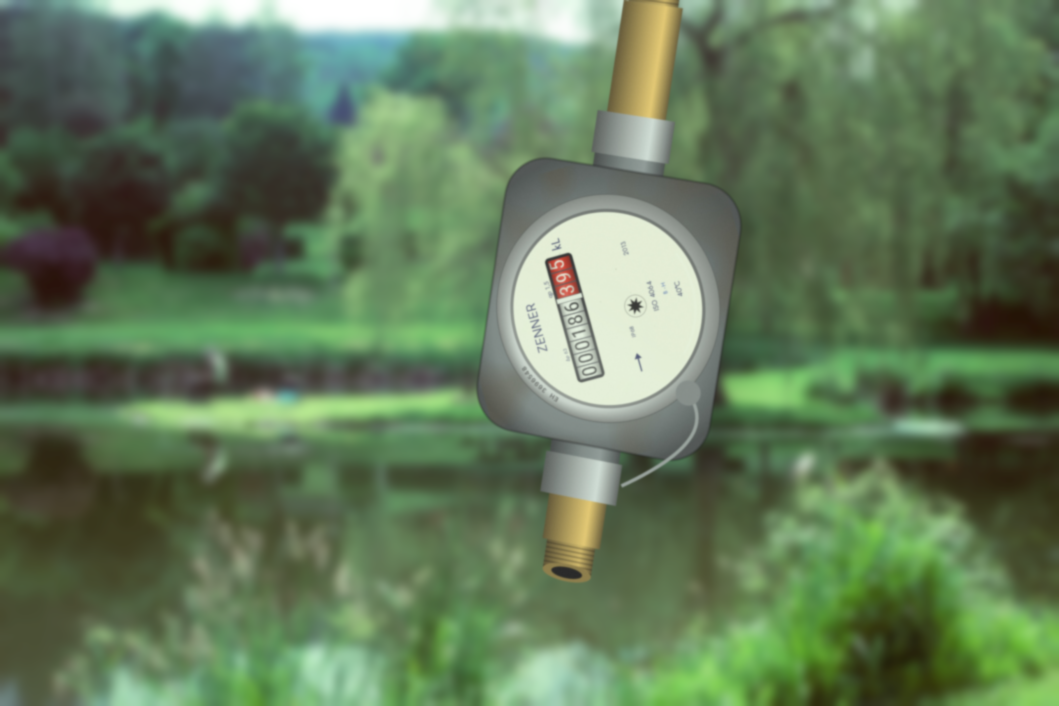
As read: kL 186.395
